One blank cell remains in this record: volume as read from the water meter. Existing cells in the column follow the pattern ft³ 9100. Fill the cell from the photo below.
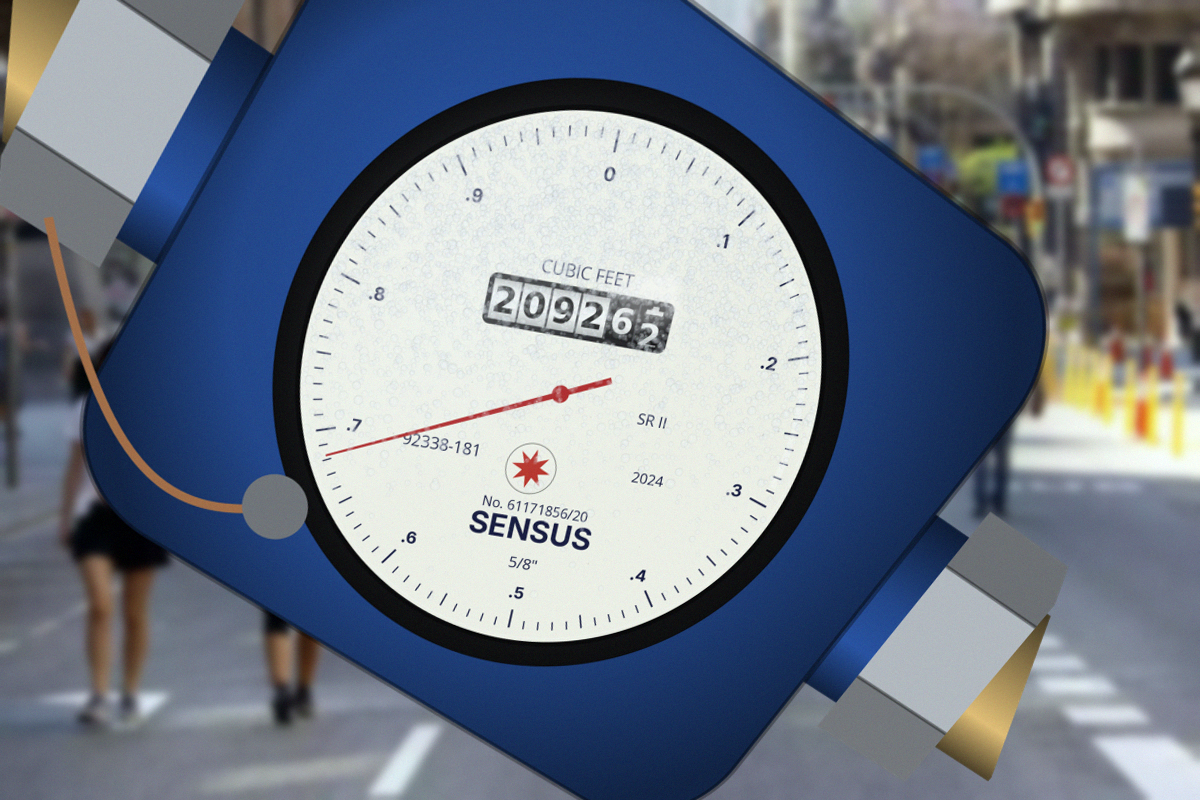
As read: ft³ 209261.68
